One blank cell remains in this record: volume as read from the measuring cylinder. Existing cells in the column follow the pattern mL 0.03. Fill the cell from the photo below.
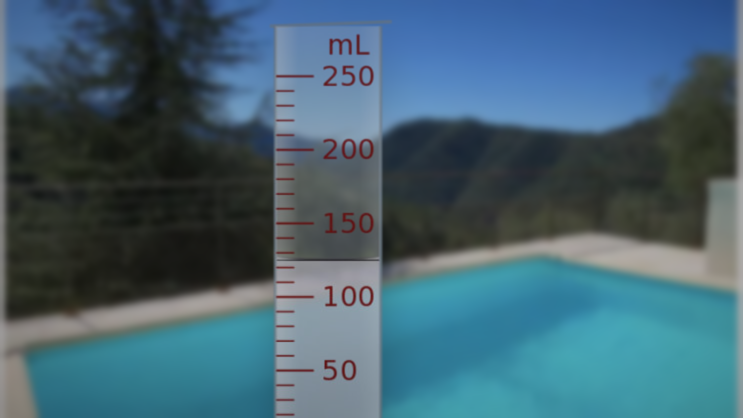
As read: mL 125
